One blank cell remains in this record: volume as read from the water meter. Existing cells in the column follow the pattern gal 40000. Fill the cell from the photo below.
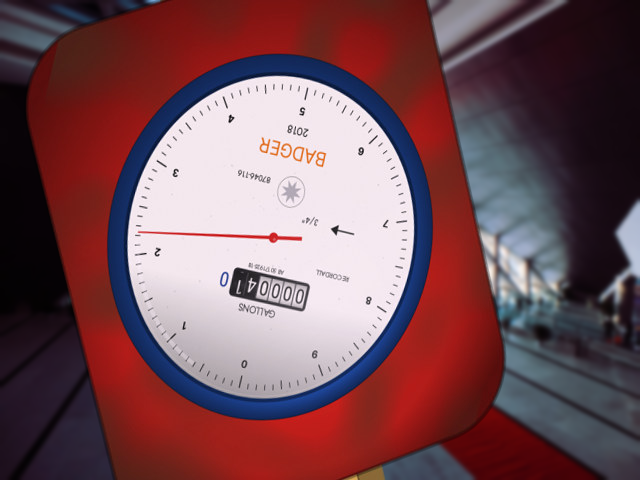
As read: gal 412.2
